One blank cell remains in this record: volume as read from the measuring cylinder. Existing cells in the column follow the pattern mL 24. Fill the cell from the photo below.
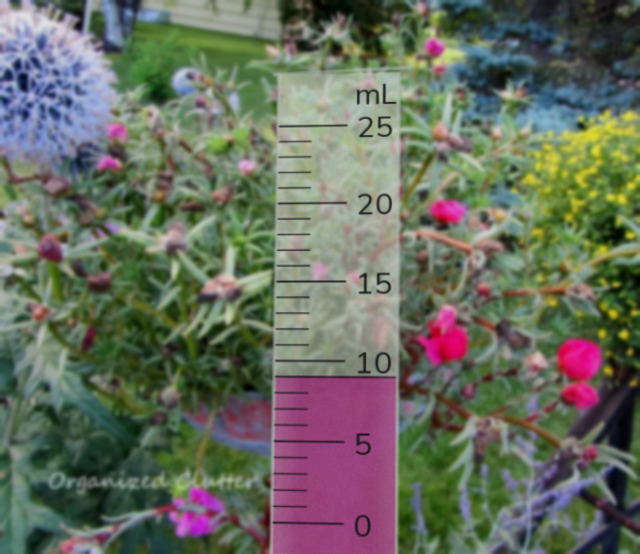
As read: mL 9
